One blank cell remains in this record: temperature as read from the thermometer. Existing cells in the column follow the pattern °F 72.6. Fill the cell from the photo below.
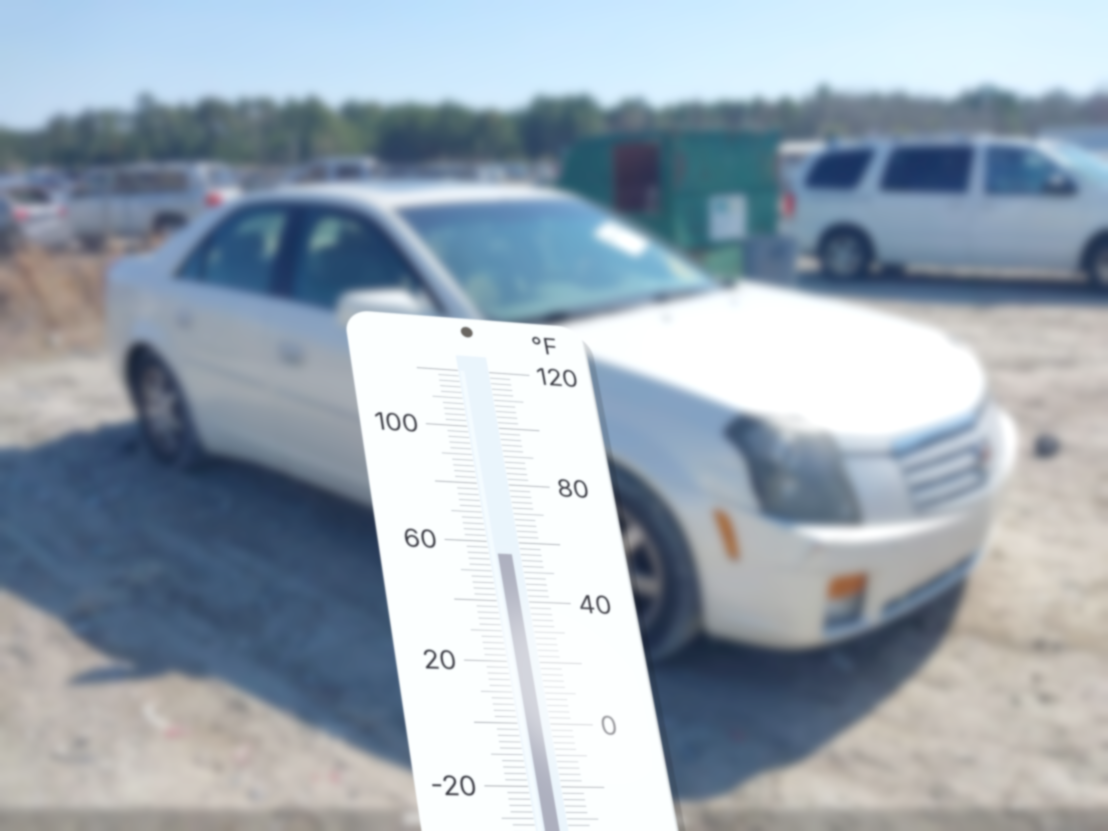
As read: °F 56
